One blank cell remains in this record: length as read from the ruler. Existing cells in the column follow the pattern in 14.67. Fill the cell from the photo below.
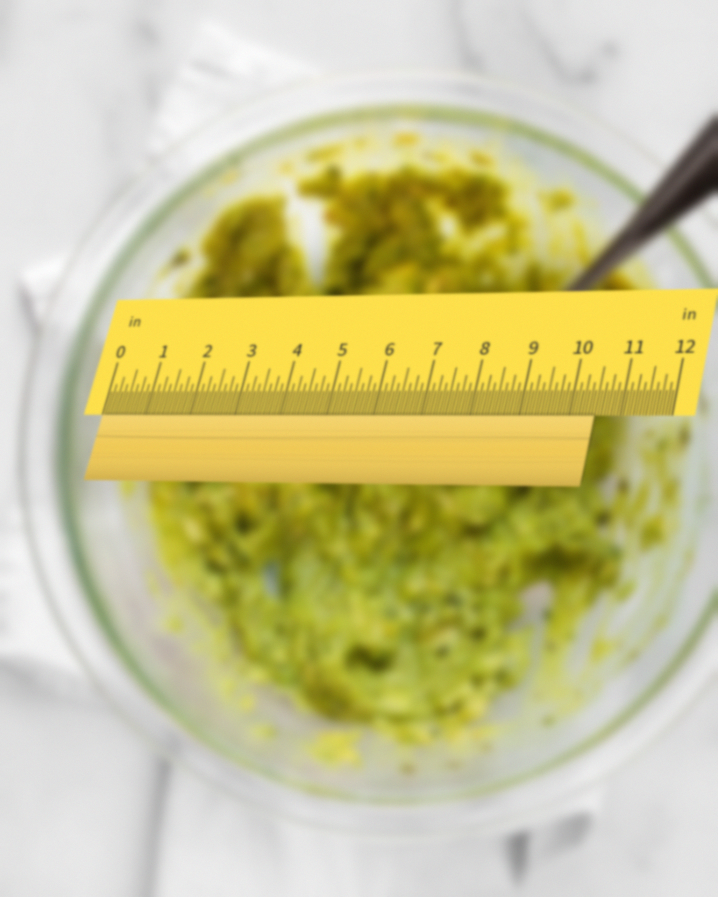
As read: in 10.5
